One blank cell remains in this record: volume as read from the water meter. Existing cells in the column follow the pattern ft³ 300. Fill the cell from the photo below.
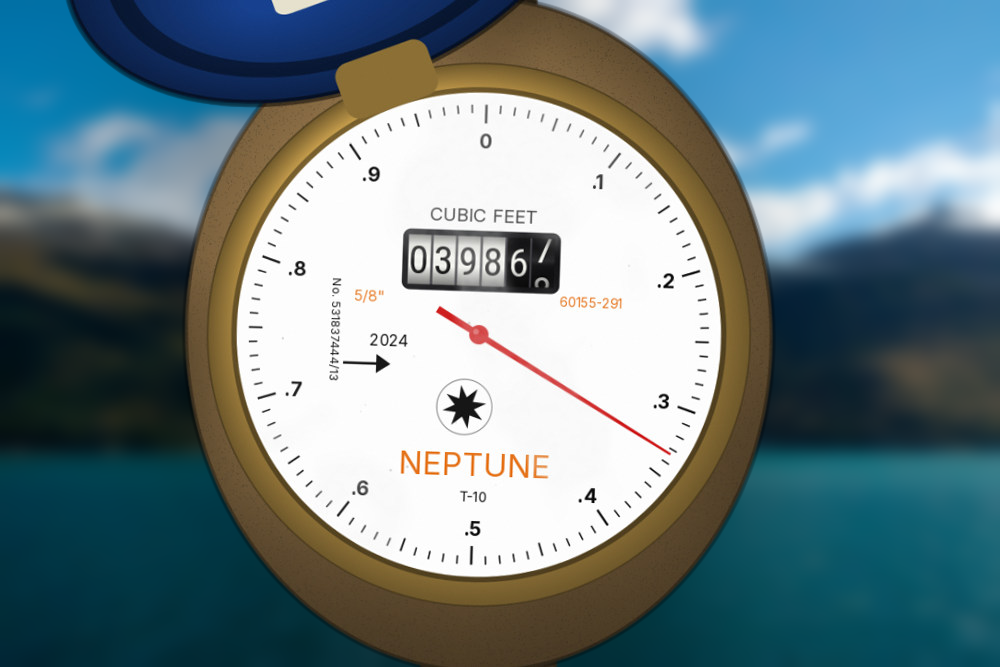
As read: ft³ 39867.33
